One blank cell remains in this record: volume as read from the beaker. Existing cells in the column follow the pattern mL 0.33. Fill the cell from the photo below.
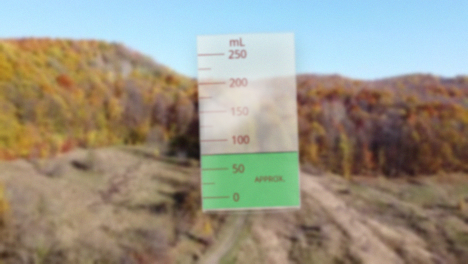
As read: mL 75
